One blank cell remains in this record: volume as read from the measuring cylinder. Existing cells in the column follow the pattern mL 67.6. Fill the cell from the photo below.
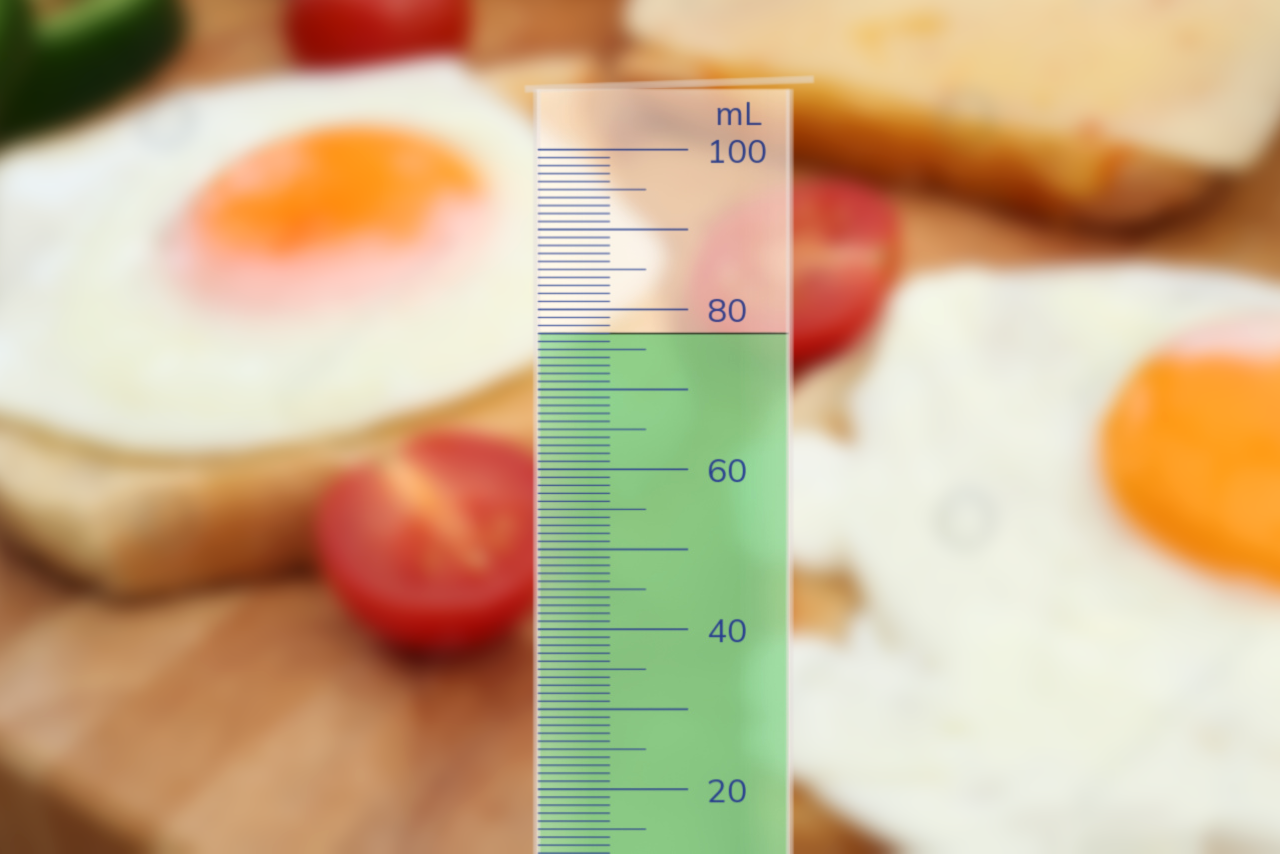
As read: mL 77
